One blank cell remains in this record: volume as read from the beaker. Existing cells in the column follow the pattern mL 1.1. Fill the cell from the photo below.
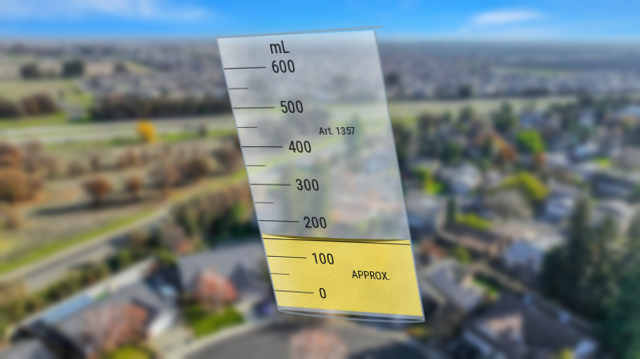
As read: mL 150
